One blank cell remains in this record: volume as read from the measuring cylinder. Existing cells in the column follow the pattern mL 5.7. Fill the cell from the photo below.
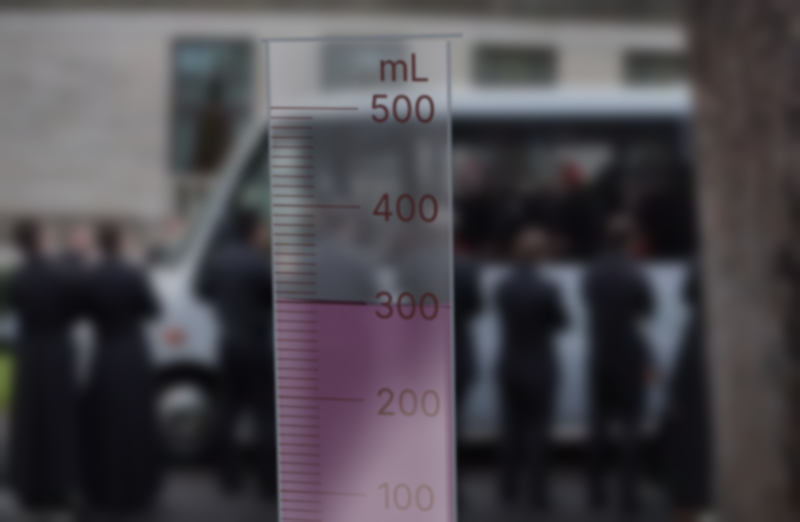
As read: mL 300
